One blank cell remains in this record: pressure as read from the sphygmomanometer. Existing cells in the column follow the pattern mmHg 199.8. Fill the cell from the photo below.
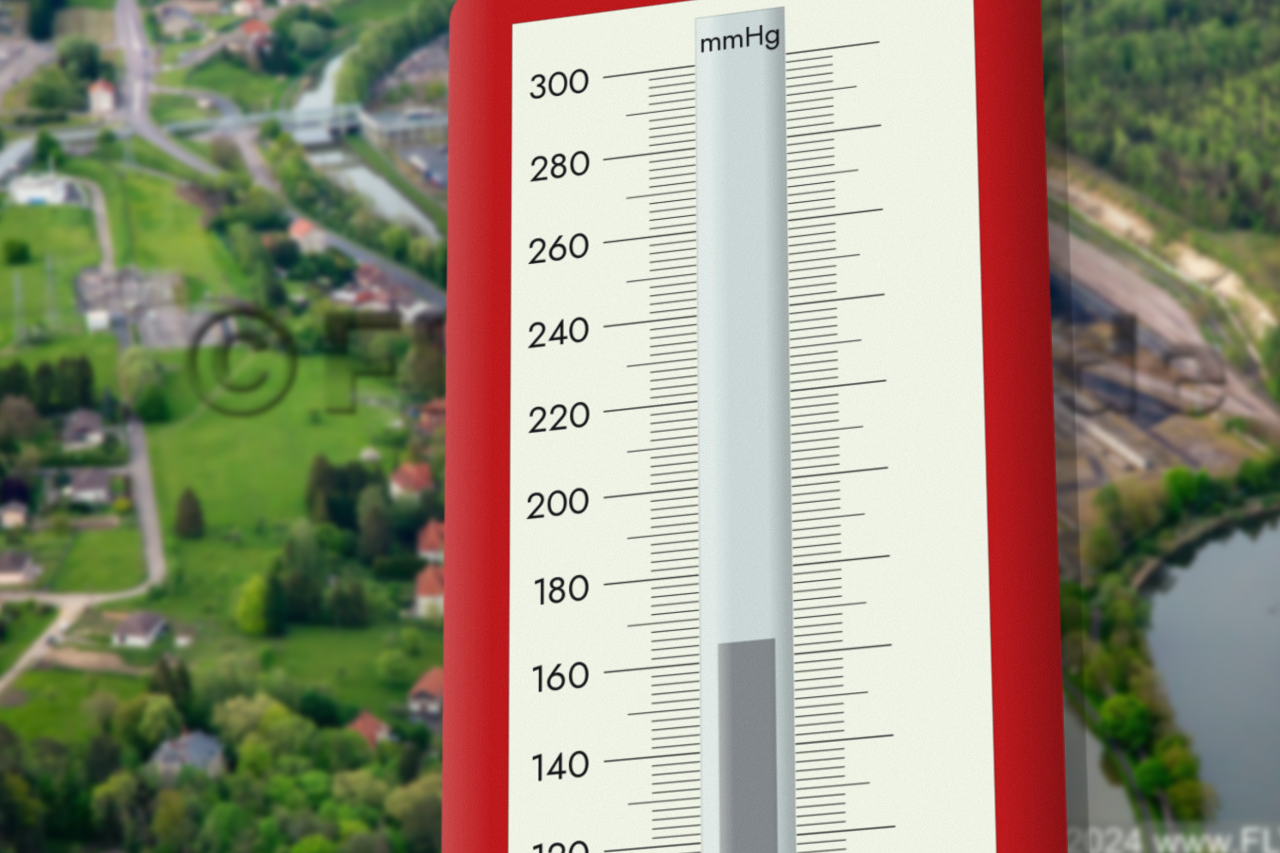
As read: mmHg 164
